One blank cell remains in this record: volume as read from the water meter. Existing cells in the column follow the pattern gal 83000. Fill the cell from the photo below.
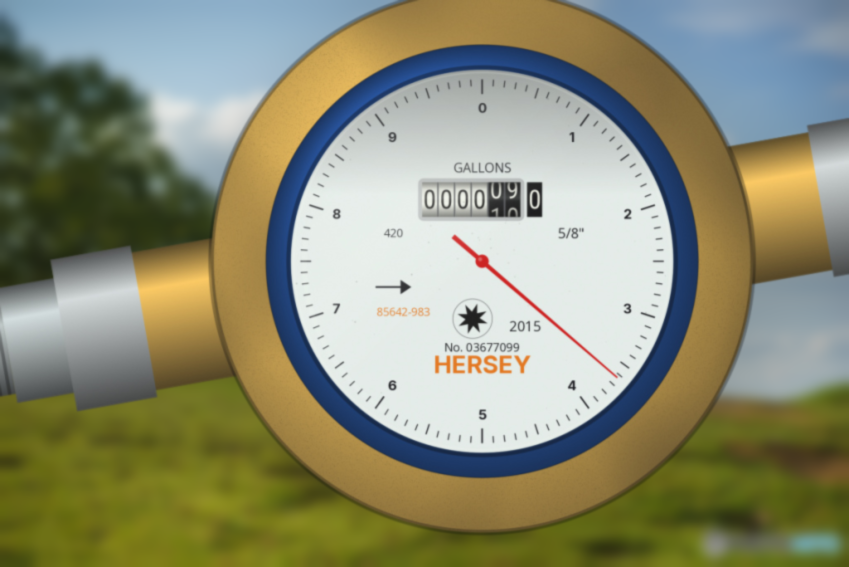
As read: gal 93.6
